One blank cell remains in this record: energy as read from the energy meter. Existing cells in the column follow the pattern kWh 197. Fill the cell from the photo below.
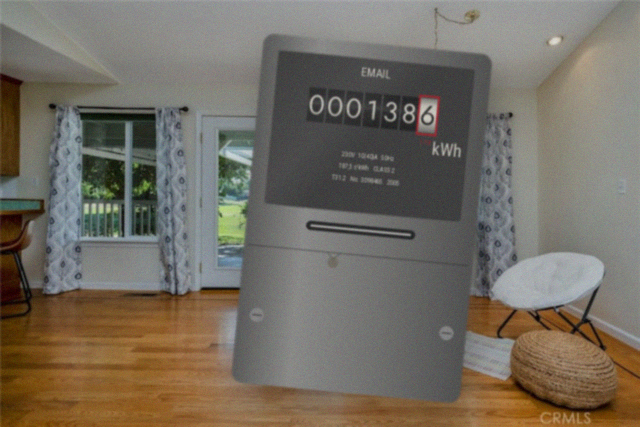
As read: kWh 138.6
